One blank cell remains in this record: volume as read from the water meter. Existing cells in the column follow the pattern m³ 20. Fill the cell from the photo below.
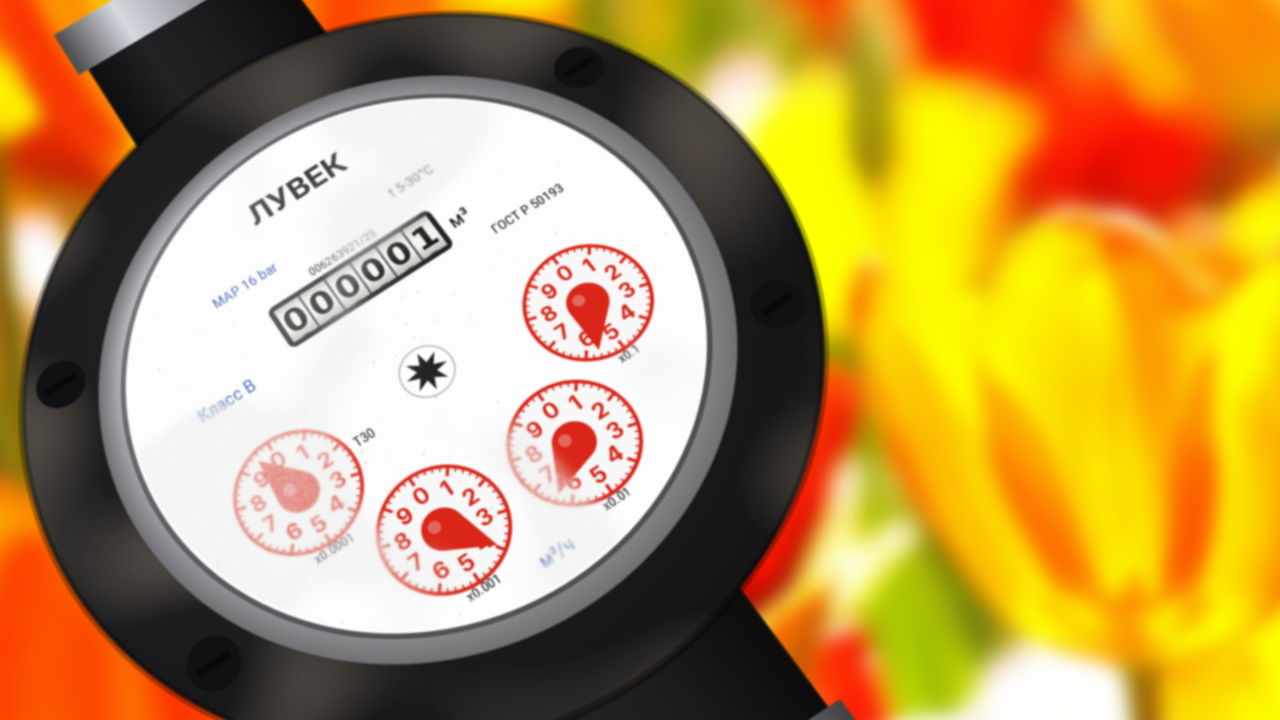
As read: m³ 1.5639
